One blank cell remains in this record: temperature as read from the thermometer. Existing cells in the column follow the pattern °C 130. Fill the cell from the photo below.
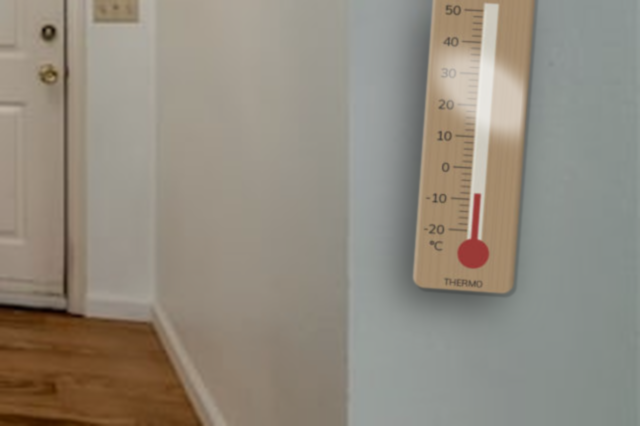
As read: °C -8
